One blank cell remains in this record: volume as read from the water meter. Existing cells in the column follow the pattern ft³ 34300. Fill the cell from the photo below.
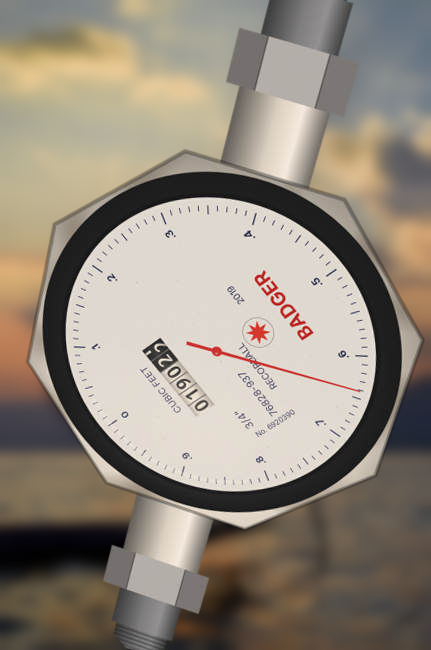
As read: ft³ 19021.64
